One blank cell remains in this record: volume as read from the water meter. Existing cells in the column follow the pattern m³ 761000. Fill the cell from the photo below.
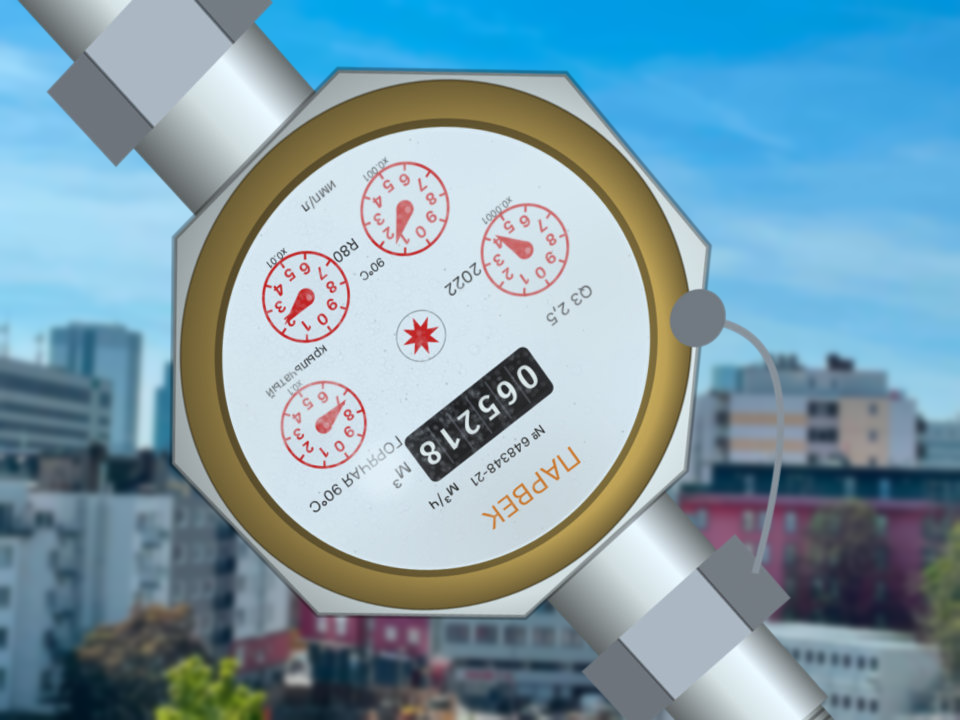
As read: m³ 65218.7214
